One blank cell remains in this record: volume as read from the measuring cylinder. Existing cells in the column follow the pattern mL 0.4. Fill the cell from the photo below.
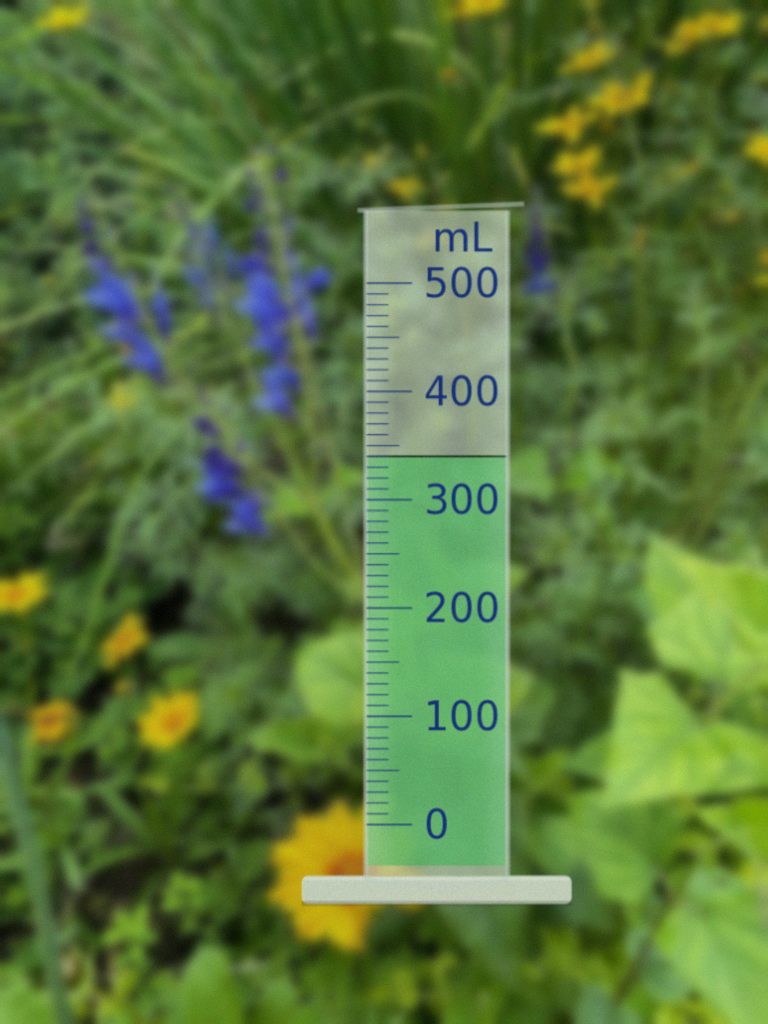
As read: mL 340
